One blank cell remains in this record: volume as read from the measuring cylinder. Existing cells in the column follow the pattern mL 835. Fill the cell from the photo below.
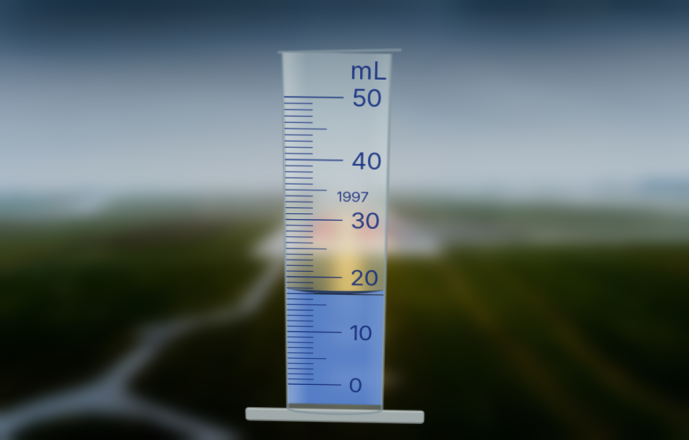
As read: mL 17
